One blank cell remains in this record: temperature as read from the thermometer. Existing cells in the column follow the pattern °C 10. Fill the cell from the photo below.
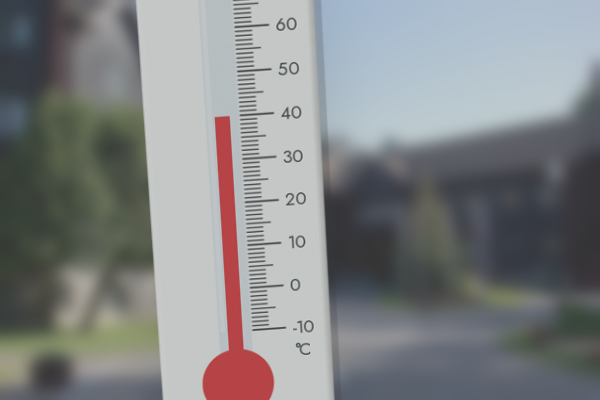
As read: °C 40
